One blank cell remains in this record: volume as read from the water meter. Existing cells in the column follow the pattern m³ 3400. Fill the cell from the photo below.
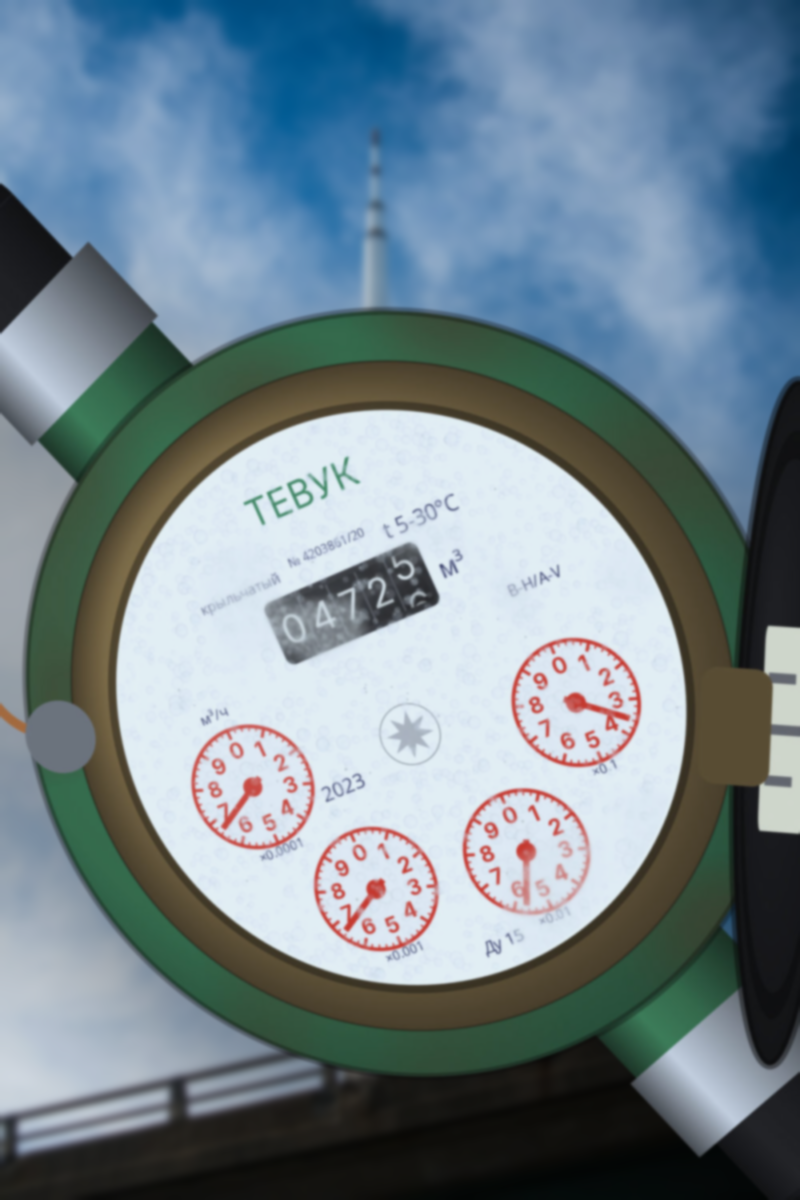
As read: m³ 4725.3566
